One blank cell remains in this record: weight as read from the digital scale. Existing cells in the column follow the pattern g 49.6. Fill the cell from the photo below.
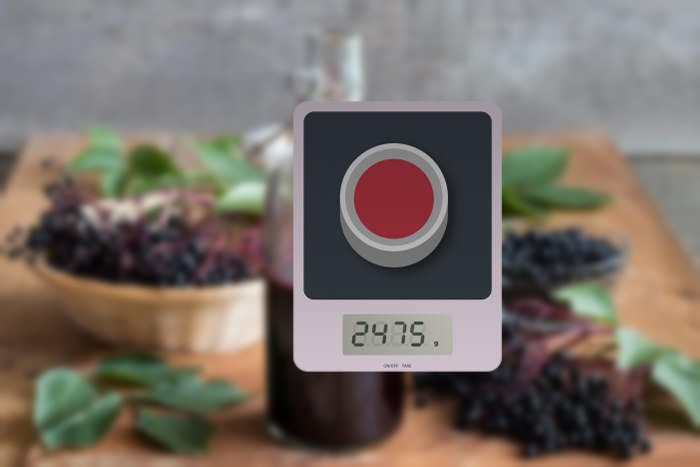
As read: g 2475
